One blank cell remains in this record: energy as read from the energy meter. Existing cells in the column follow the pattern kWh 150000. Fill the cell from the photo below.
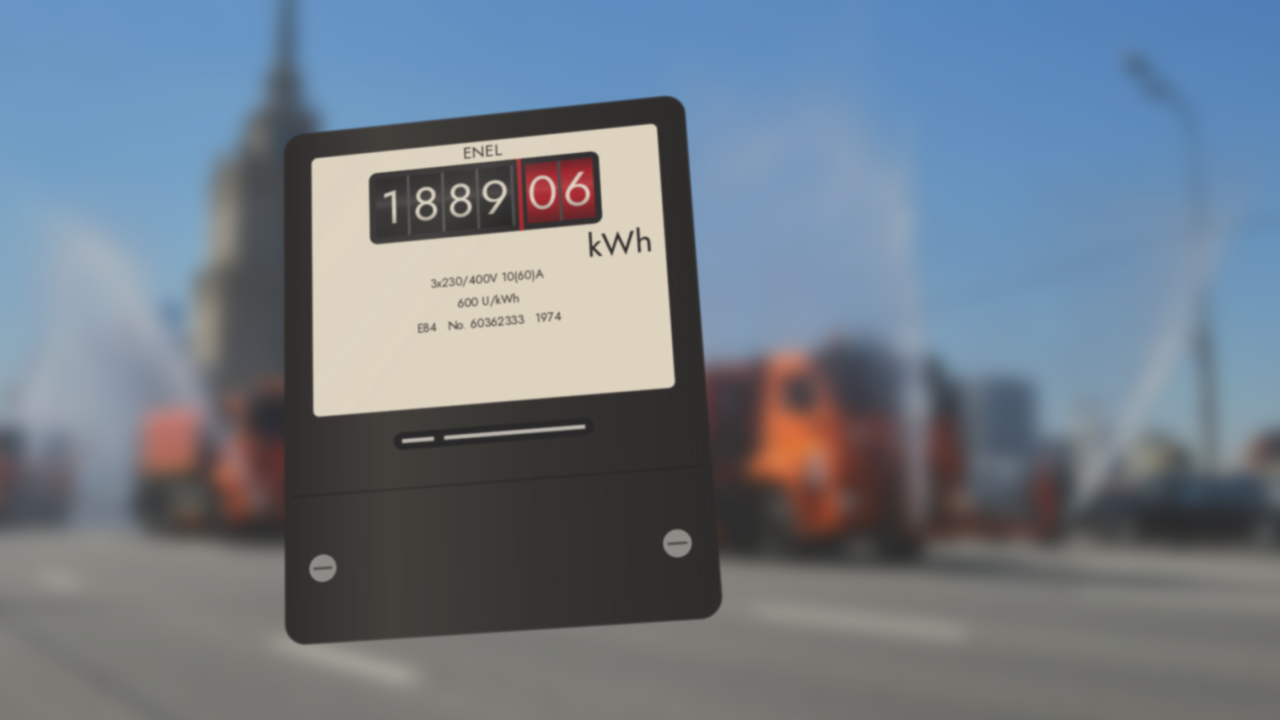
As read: kWh 1889.06
